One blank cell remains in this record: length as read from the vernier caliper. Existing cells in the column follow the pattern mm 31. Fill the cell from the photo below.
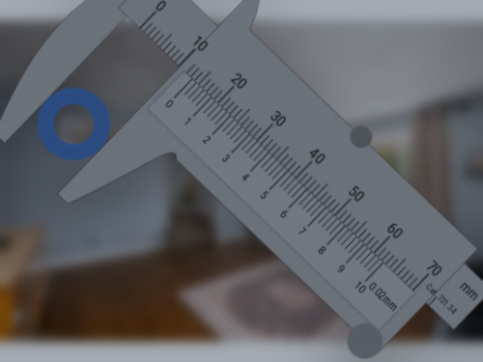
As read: mm 13.5
